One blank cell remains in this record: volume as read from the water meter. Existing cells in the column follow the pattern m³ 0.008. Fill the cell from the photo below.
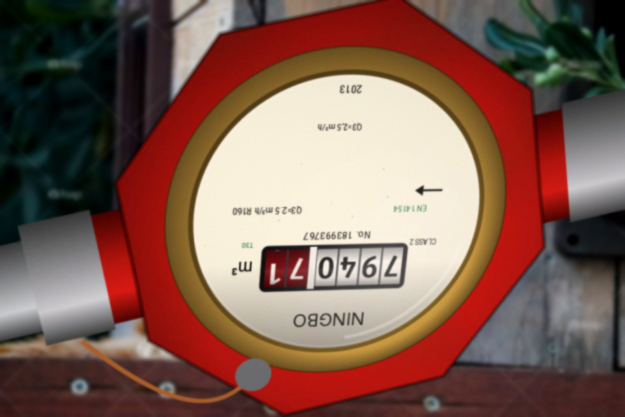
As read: m³ 7940.71
